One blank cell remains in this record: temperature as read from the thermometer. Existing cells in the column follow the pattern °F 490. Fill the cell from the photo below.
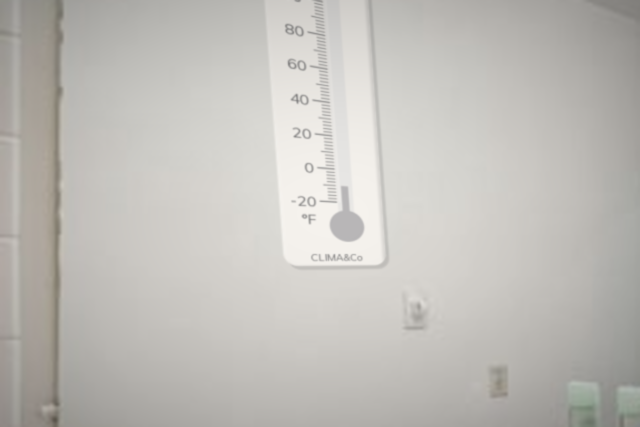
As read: °F -10
